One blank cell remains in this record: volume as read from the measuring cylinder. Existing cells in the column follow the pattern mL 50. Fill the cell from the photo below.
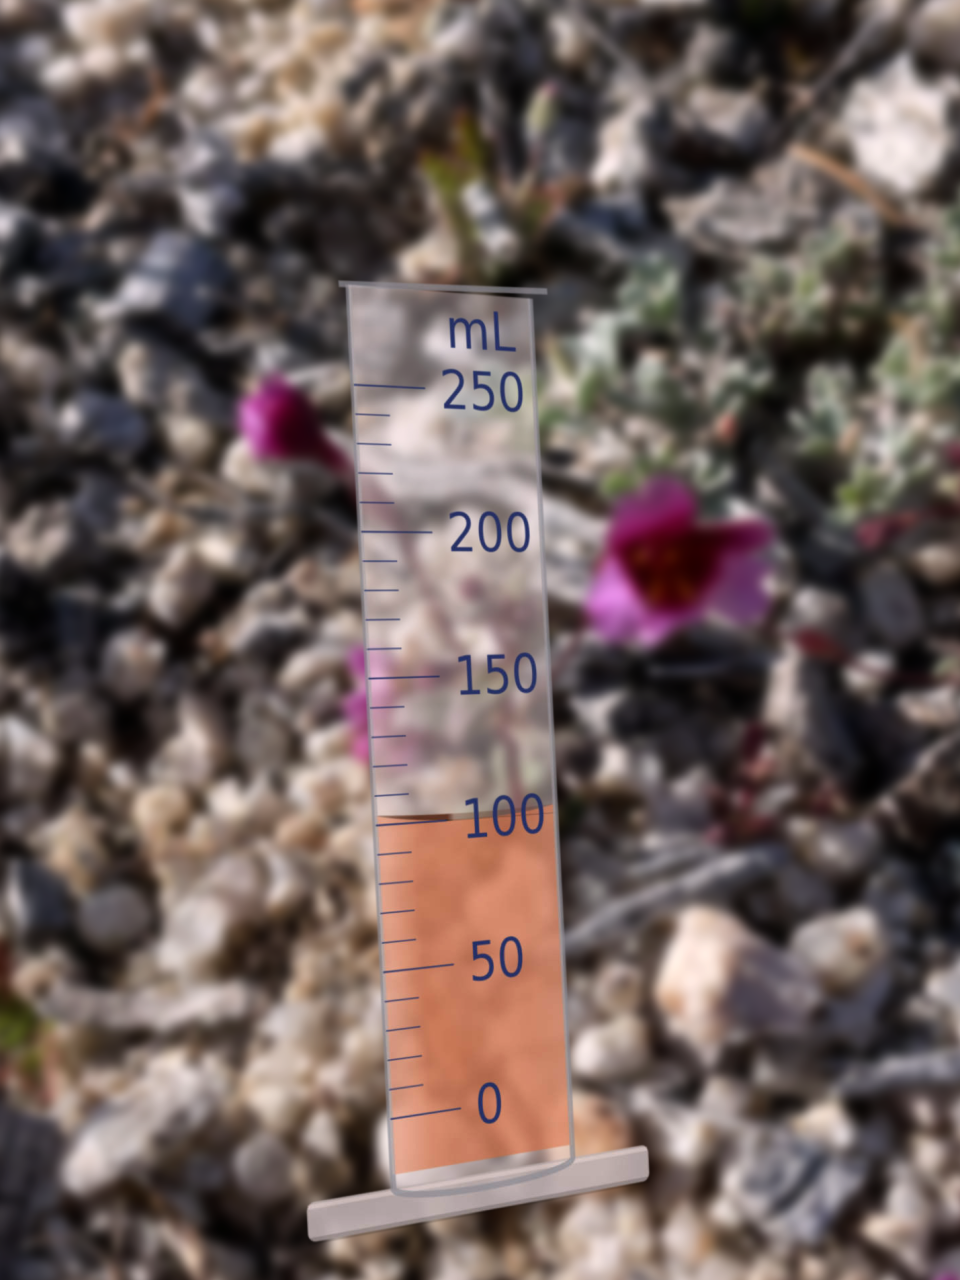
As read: mL 100
